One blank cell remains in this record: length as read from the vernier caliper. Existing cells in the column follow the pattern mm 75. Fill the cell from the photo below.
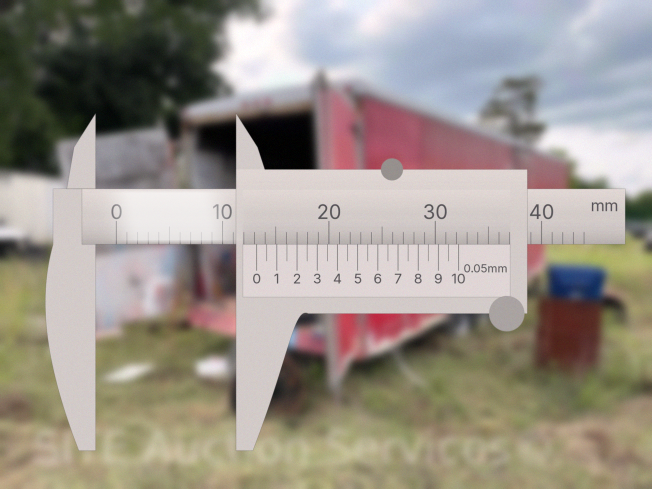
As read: mm 13.2
